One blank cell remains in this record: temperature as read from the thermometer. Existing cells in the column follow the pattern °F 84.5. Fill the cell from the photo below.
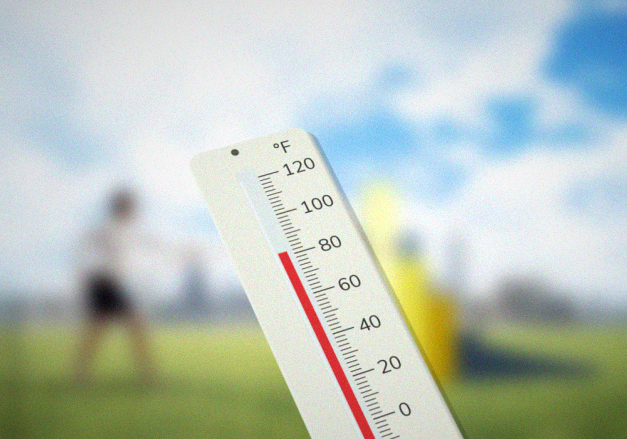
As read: °F 82
